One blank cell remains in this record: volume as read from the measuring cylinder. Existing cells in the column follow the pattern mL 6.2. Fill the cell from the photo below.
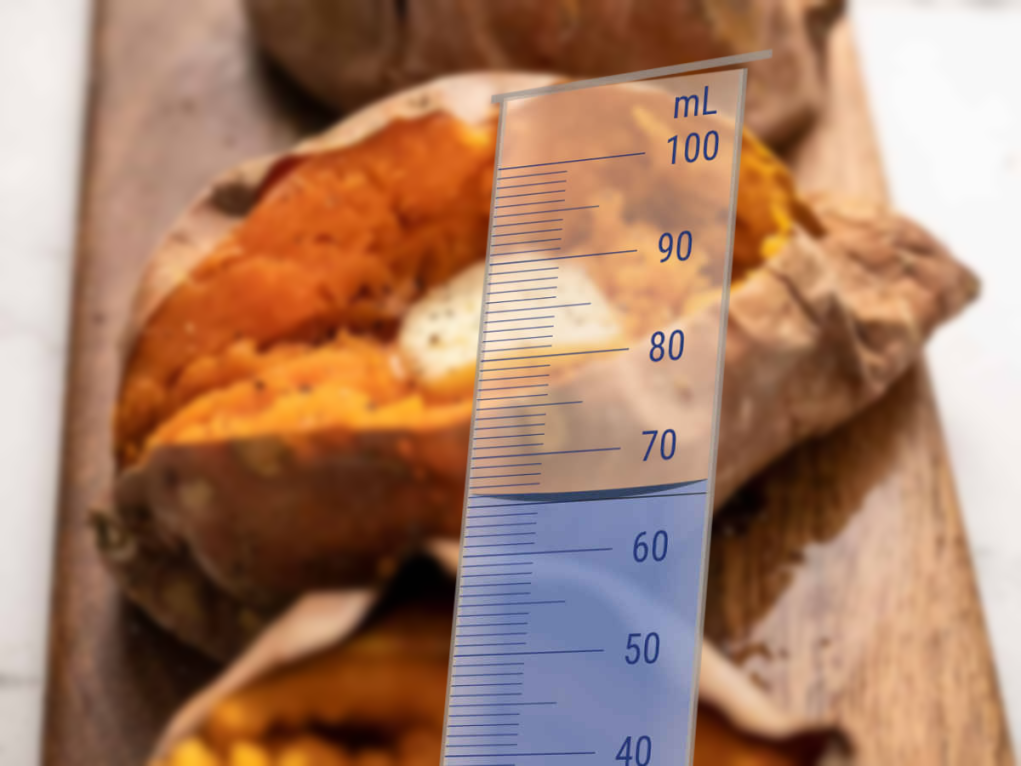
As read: mL 65
